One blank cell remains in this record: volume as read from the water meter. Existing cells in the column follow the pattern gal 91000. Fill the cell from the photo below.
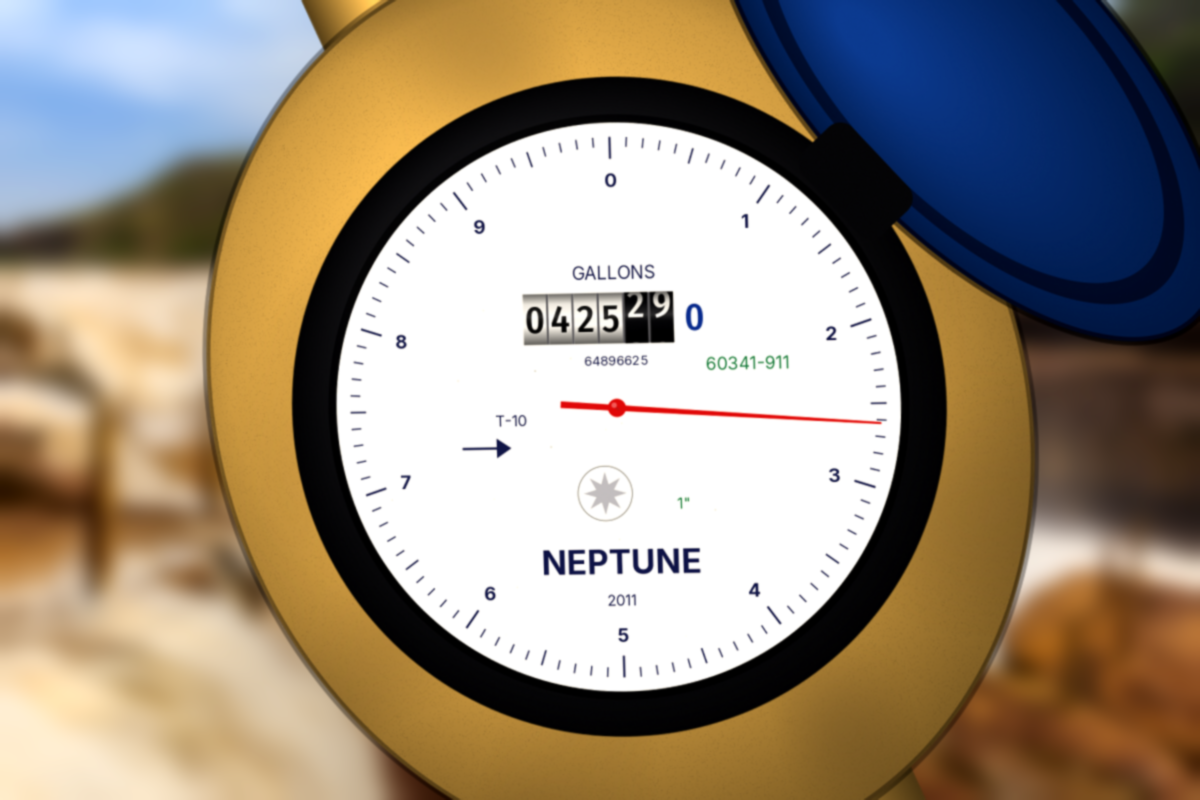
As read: gal 425292.6
